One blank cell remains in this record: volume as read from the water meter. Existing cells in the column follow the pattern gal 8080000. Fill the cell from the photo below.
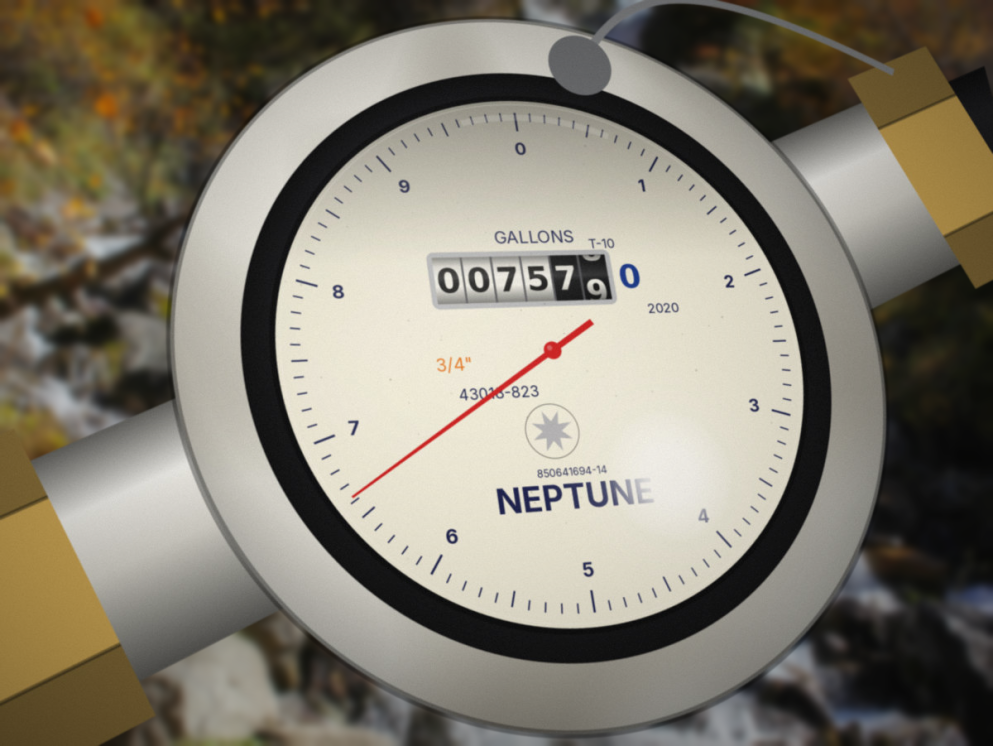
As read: gal 75786.6
